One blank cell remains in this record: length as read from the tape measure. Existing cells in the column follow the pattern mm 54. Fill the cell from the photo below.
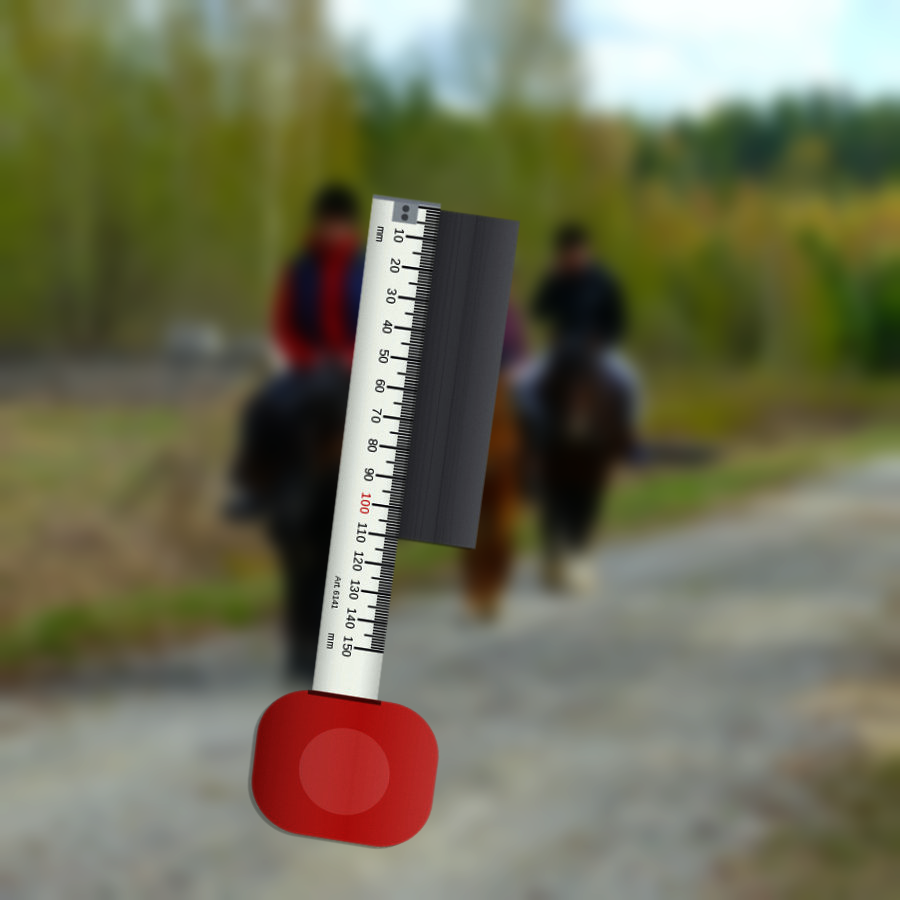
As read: mm 110
